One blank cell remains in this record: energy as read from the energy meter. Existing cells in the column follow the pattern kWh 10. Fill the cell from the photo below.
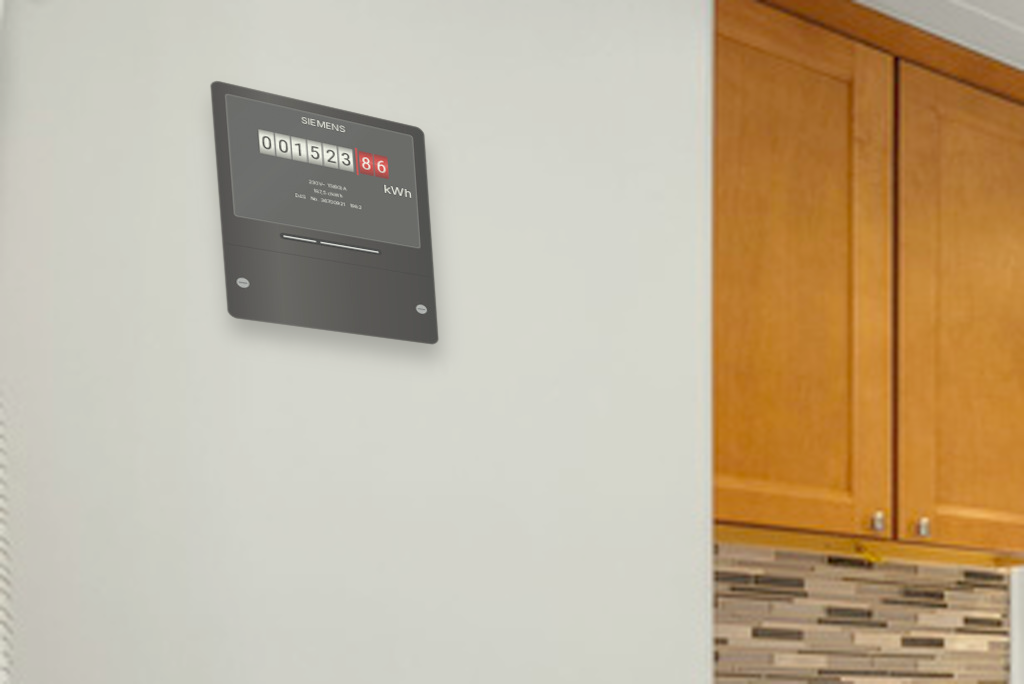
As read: kWh 1523.86
